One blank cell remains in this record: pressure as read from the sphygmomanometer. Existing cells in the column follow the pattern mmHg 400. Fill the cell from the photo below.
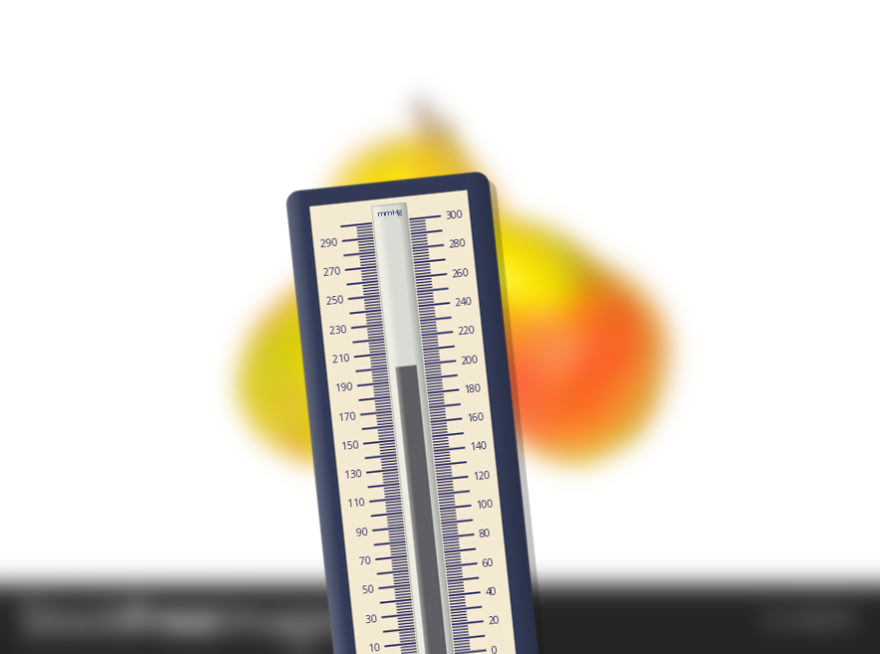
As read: mmHg 200
